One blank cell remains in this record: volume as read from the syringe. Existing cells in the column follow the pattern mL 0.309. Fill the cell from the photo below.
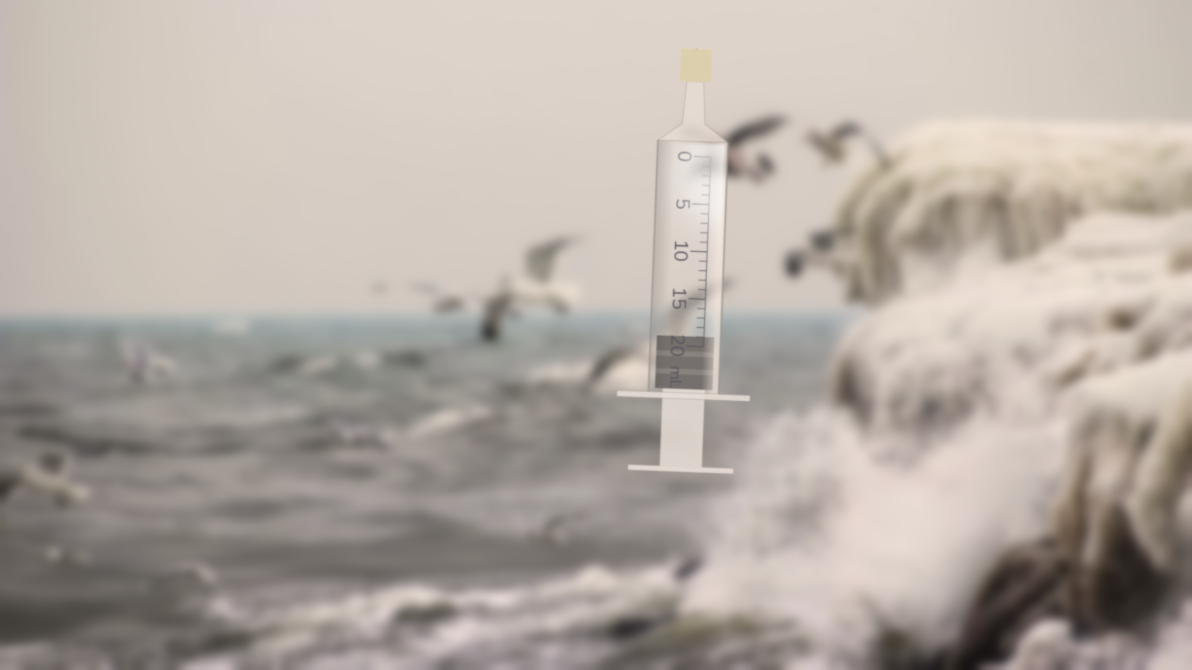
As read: mL 19
